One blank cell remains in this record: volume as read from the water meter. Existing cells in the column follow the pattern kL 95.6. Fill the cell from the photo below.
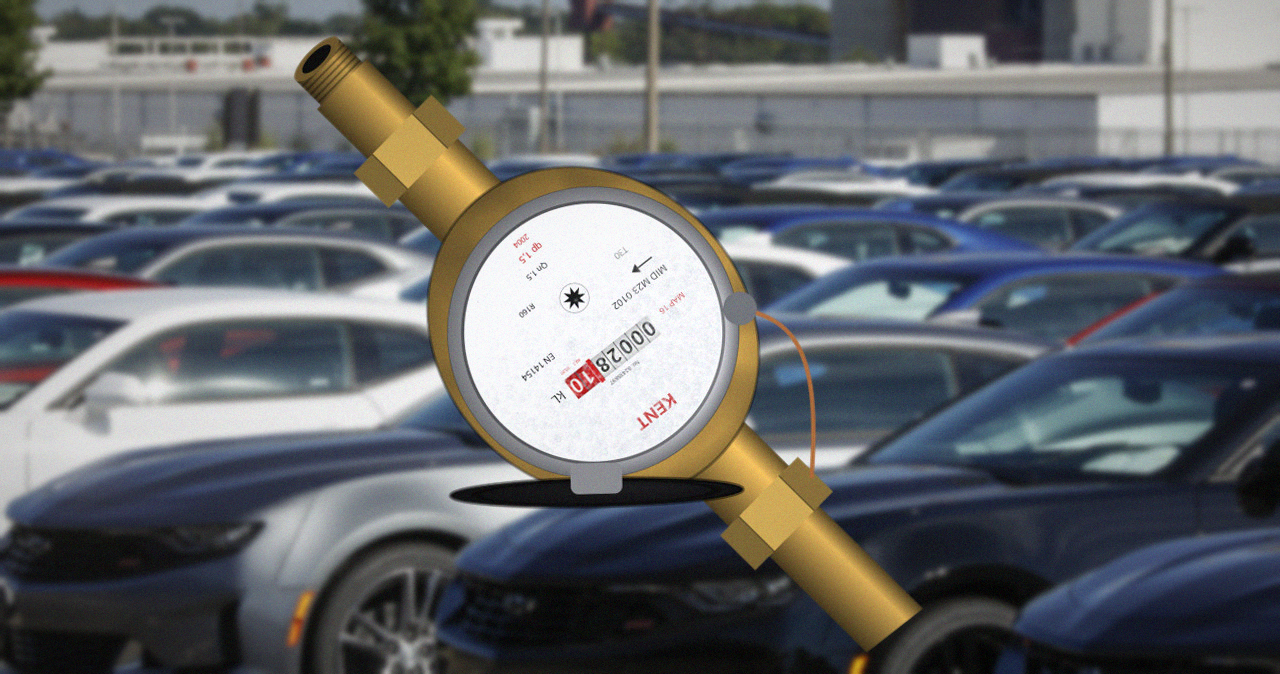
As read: kL 28.10
